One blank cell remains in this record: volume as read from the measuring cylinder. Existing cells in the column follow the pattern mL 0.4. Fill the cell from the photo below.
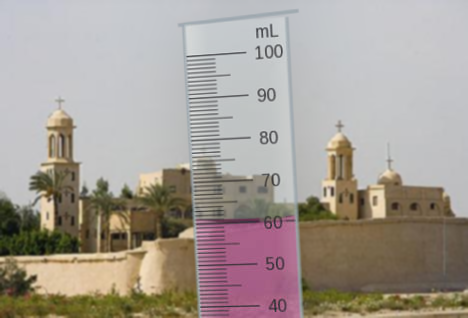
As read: mL 60
